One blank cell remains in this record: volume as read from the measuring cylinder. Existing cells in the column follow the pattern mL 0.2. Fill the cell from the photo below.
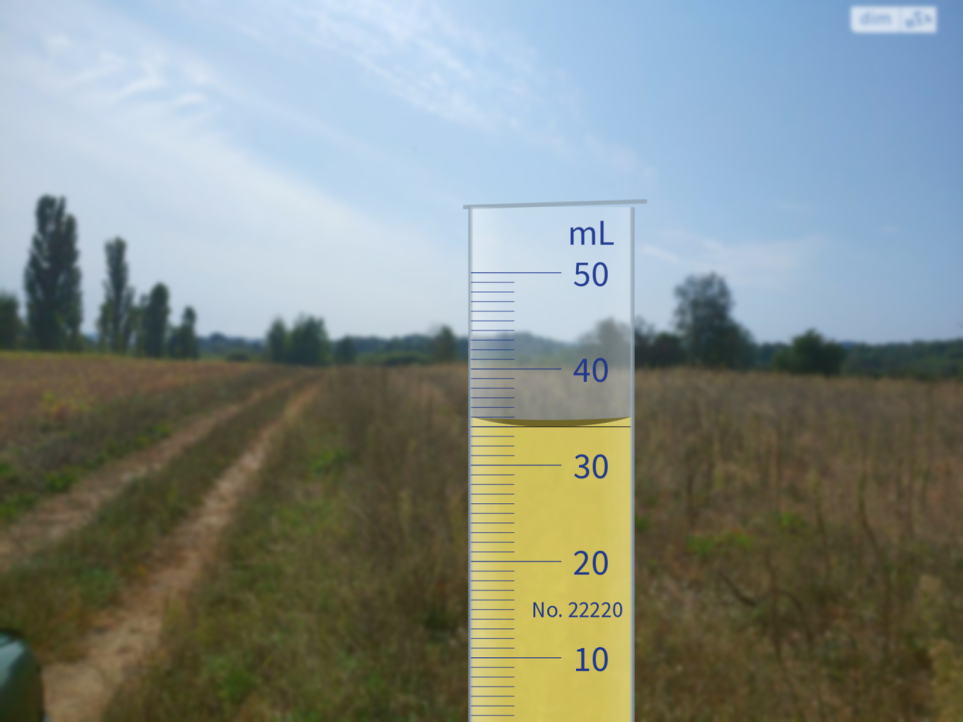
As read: mL 34
